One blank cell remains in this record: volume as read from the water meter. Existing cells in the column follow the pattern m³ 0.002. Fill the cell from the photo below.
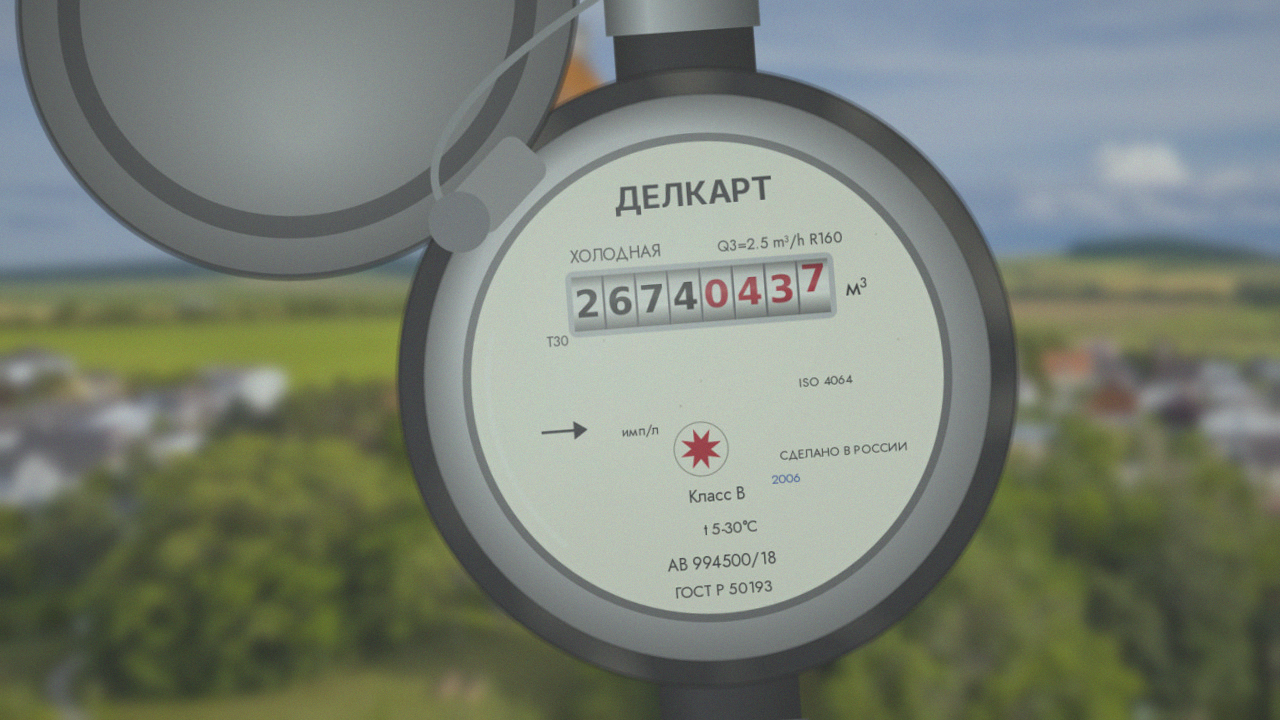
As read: m³ 2674.0437
